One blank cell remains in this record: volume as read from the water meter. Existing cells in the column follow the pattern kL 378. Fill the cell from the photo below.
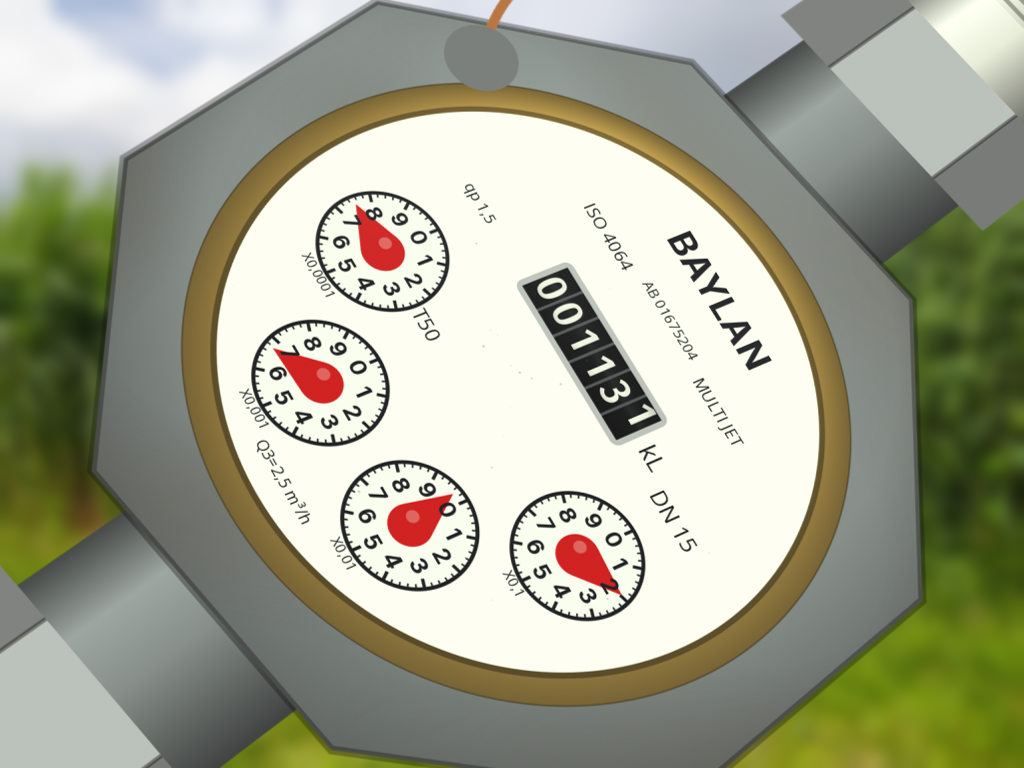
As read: kL 1131.1967
